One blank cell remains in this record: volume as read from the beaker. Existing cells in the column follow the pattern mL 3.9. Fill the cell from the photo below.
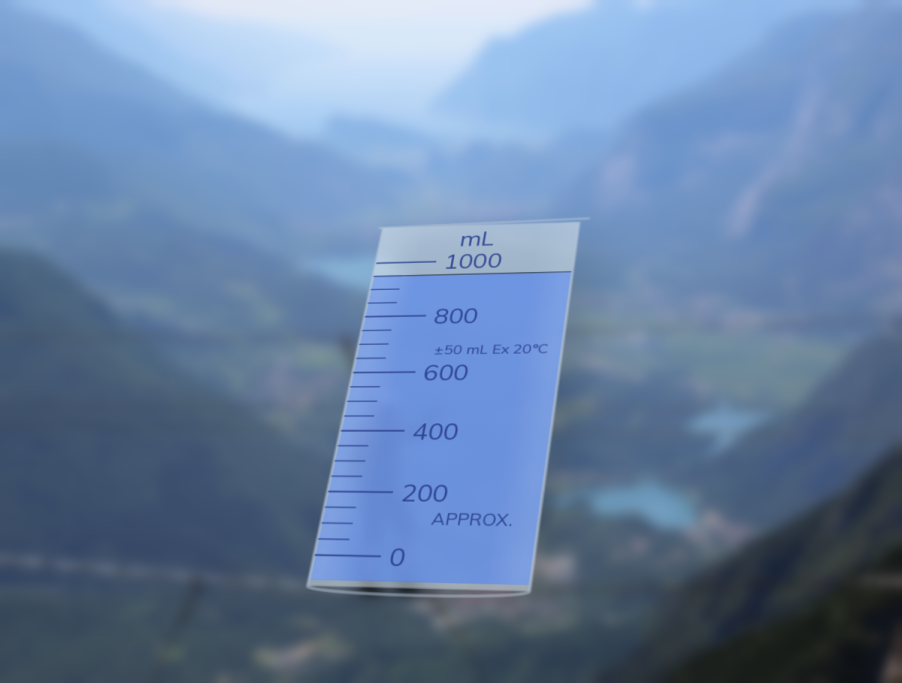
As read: mL 950
